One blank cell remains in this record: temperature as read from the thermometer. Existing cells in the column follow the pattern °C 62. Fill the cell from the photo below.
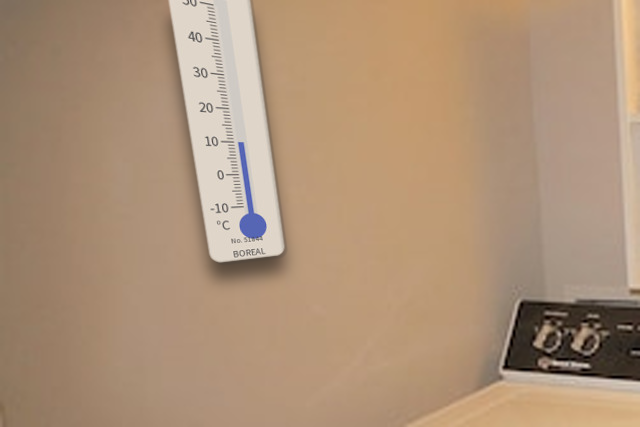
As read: °C 10
